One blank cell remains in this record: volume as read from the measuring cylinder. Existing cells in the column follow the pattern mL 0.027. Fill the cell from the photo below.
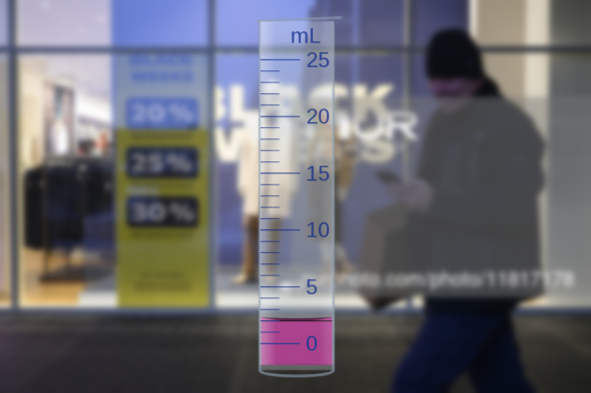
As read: mL 2
